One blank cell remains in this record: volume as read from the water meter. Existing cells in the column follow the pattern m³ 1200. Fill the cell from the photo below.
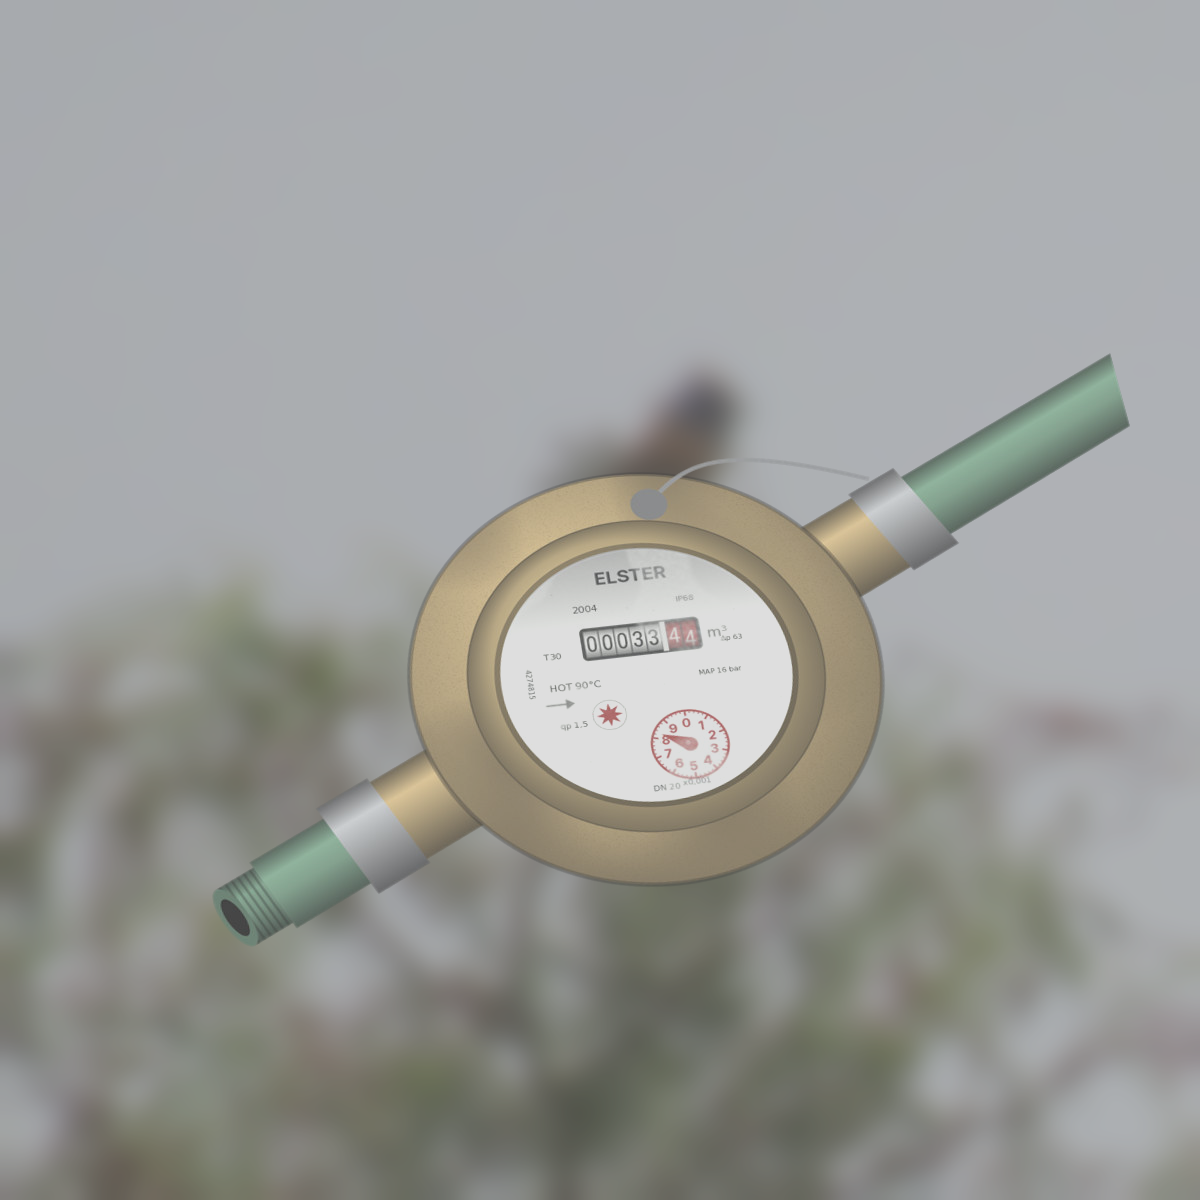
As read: m³ 33.438
